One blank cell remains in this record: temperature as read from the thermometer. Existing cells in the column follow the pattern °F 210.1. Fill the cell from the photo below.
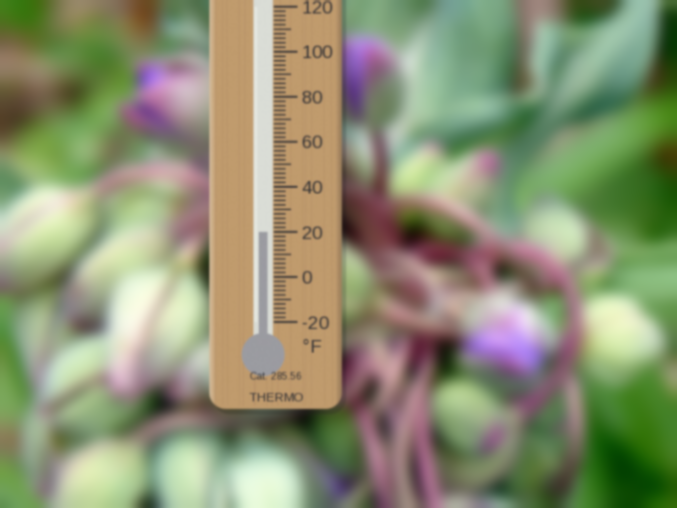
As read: °F 20
